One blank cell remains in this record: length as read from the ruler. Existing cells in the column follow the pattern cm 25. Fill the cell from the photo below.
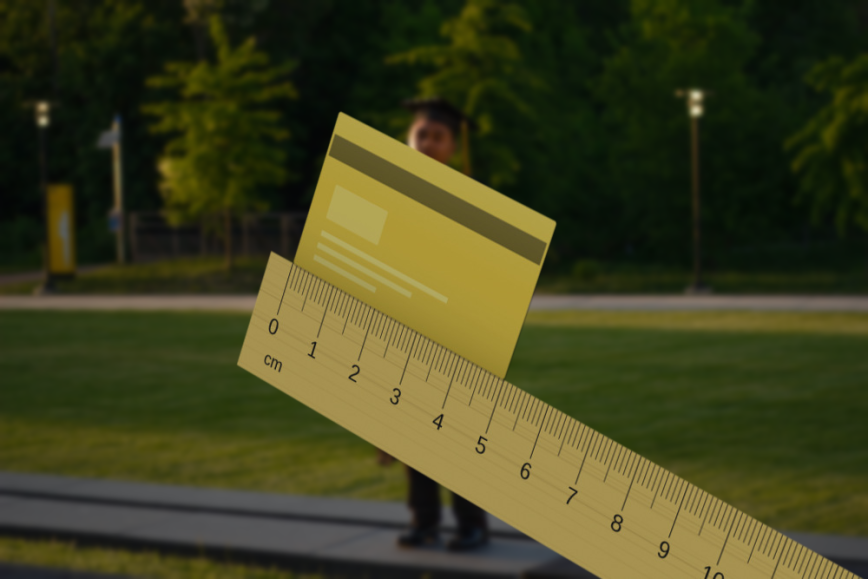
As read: cm 5
